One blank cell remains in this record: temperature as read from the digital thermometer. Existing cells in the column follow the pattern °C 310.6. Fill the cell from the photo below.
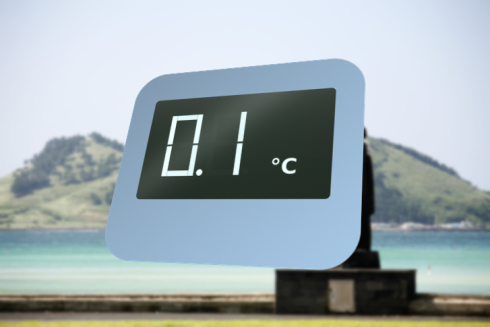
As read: °C 0.1
